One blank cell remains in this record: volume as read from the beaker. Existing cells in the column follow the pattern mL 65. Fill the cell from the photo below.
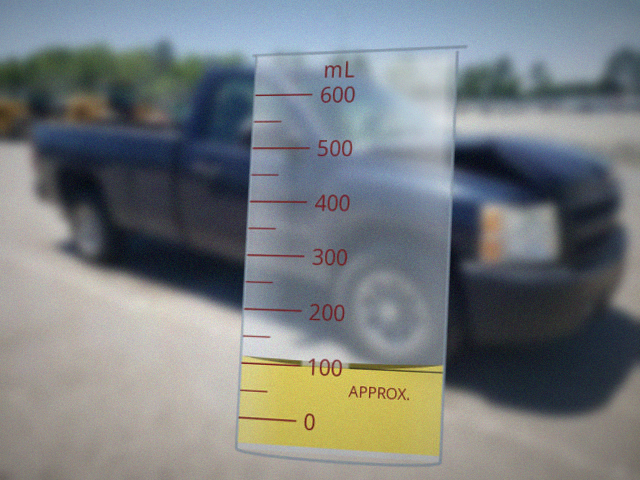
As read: mL 100
